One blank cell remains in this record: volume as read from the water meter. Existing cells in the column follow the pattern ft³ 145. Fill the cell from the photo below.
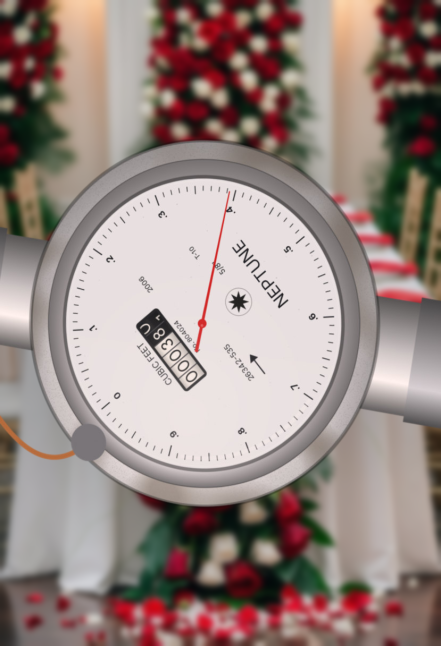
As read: ft³ 380.39
